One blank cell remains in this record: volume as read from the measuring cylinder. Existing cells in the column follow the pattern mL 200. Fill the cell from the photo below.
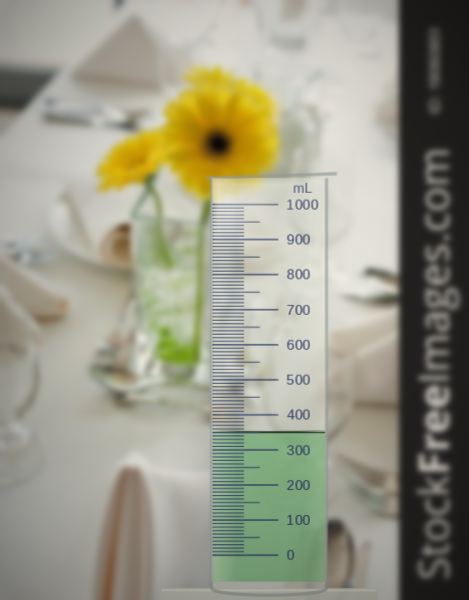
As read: mL 350
